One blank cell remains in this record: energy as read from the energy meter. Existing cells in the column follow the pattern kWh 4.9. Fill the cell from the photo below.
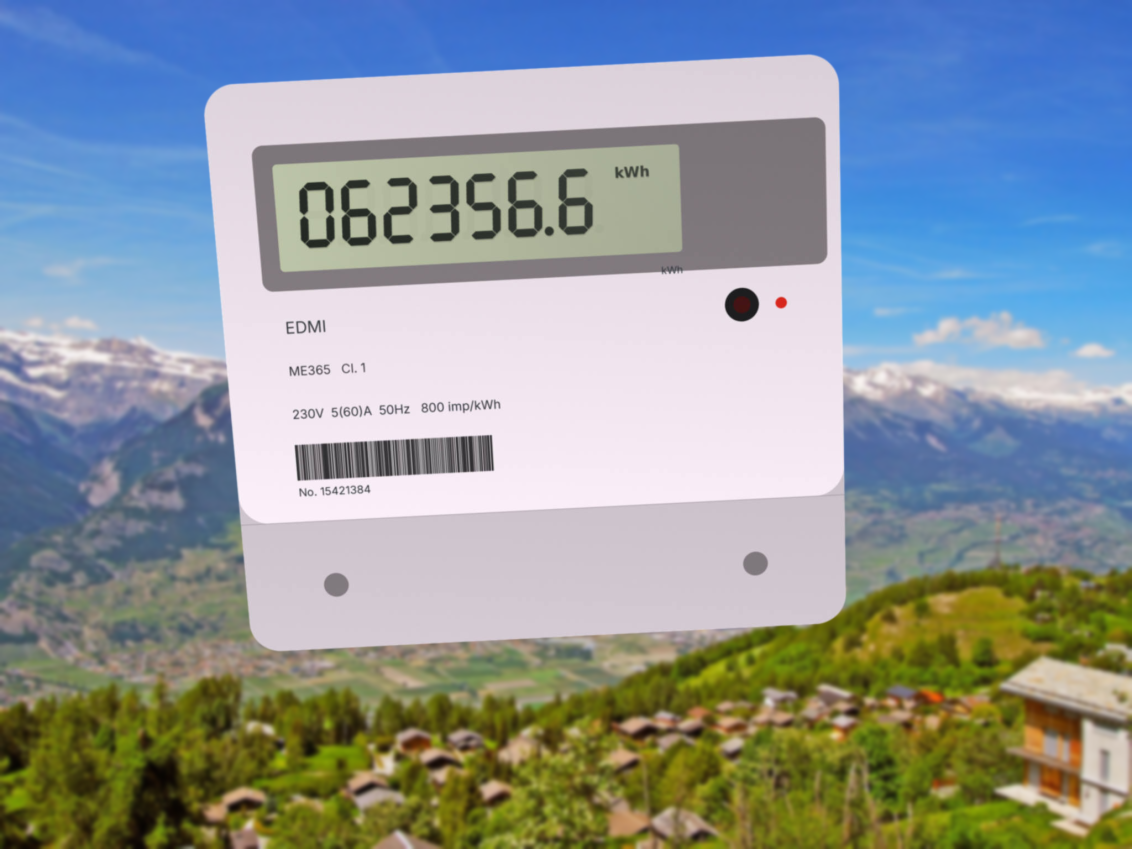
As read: kWh 62356.6
